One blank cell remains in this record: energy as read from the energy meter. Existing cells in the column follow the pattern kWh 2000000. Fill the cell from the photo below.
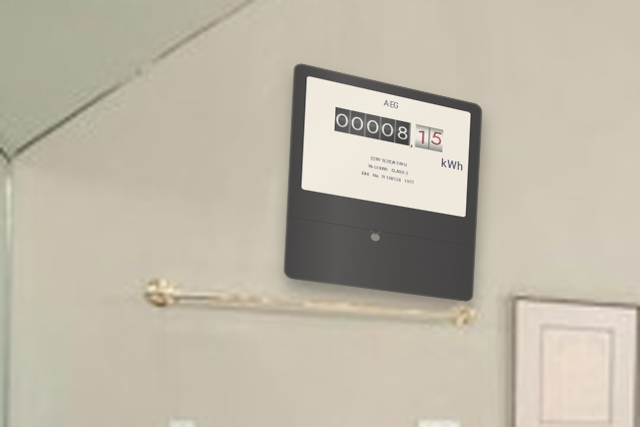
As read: kWh 8.15
